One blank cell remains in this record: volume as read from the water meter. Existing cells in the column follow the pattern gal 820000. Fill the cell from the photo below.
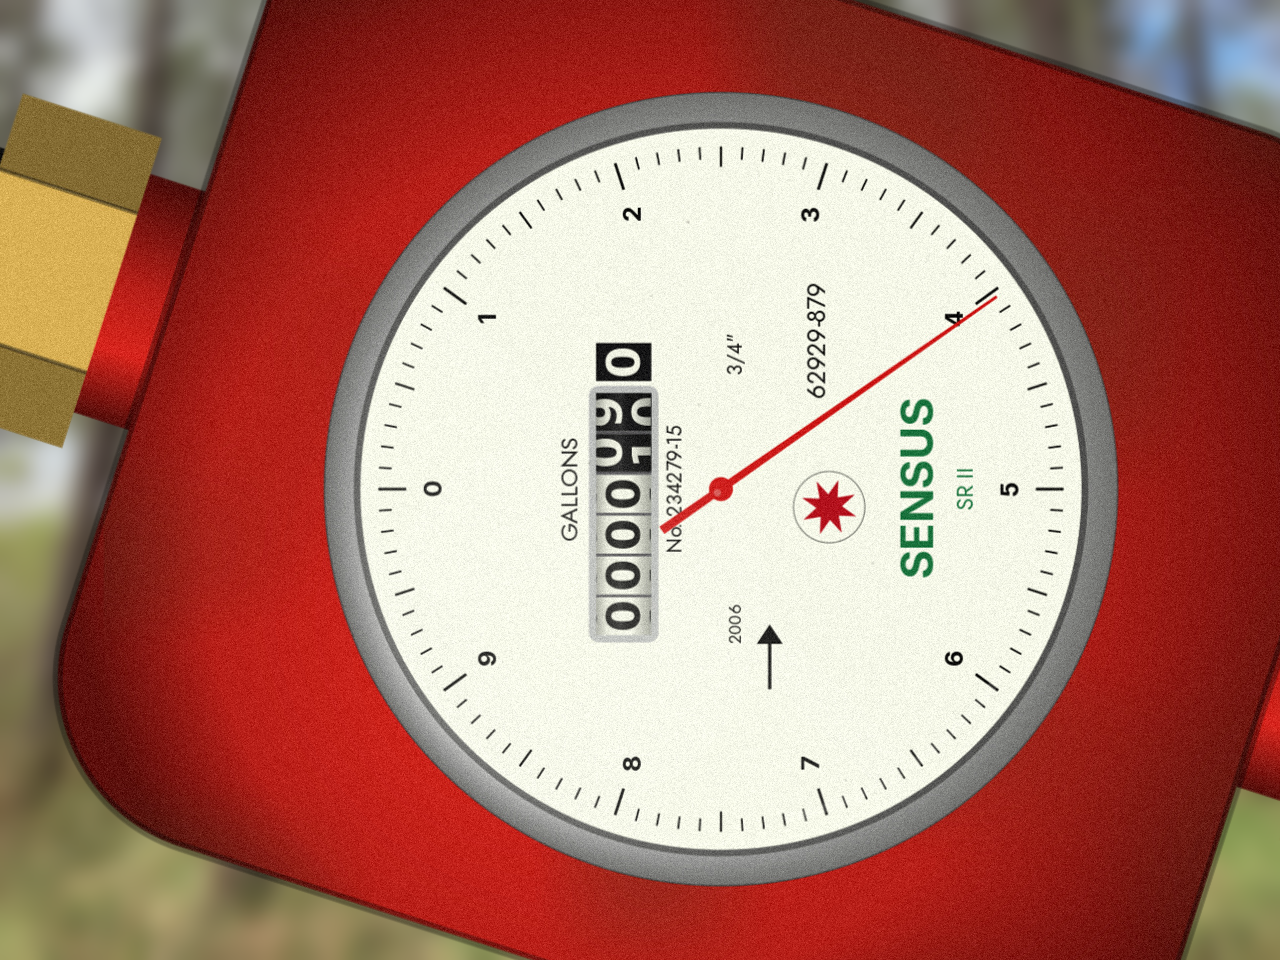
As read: gal 94.0
